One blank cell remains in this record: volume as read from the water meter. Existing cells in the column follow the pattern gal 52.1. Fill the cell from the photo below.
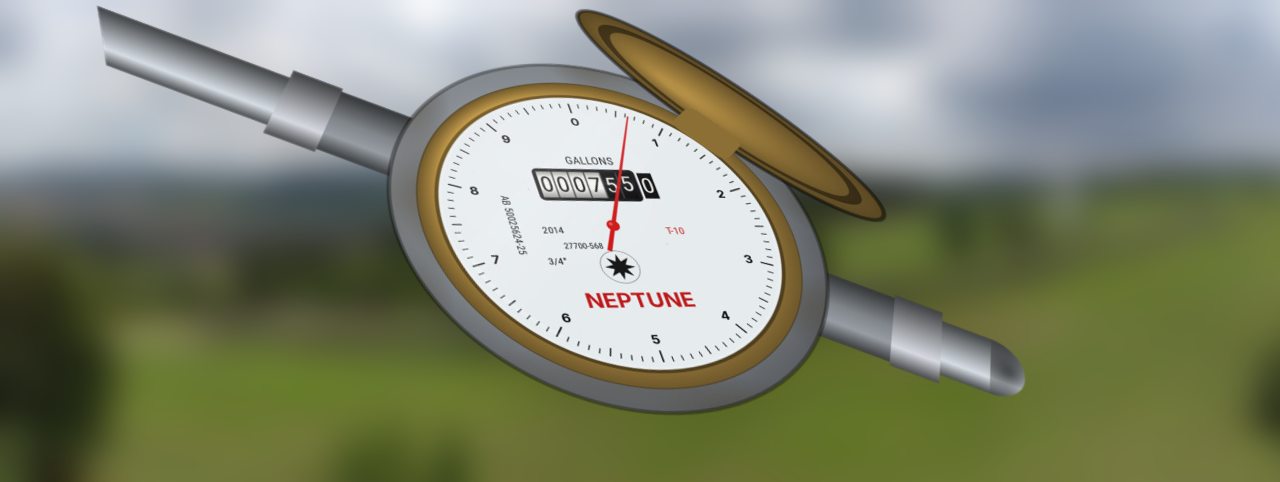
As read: gal 7550.6
